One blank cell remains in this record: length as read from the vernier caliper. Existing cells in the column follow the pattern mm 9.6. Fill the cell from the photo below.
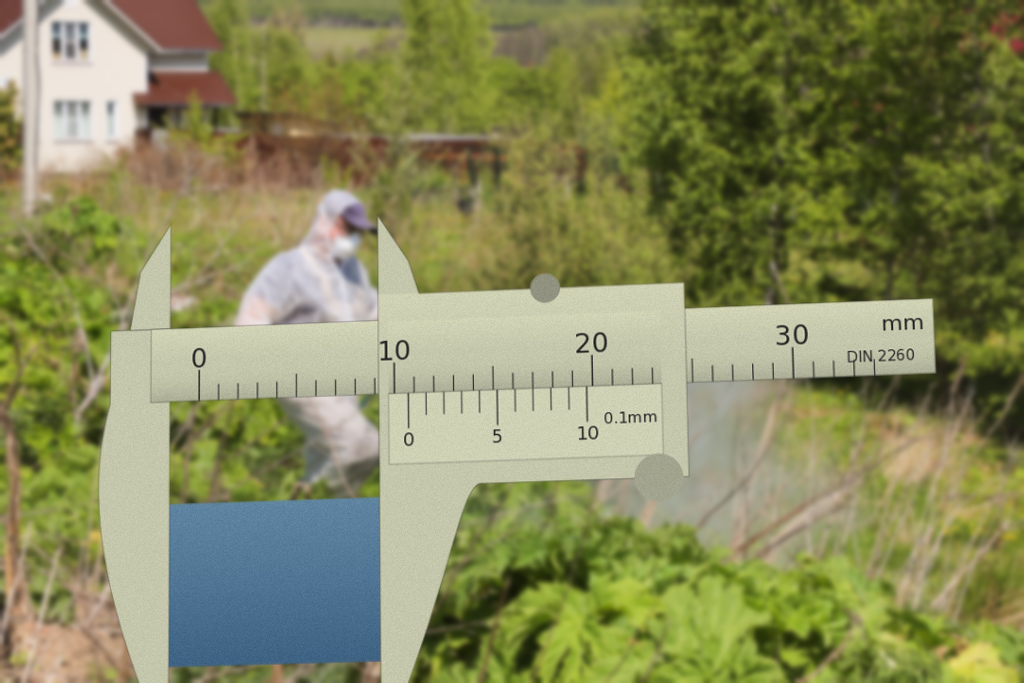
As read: mm 10.7
